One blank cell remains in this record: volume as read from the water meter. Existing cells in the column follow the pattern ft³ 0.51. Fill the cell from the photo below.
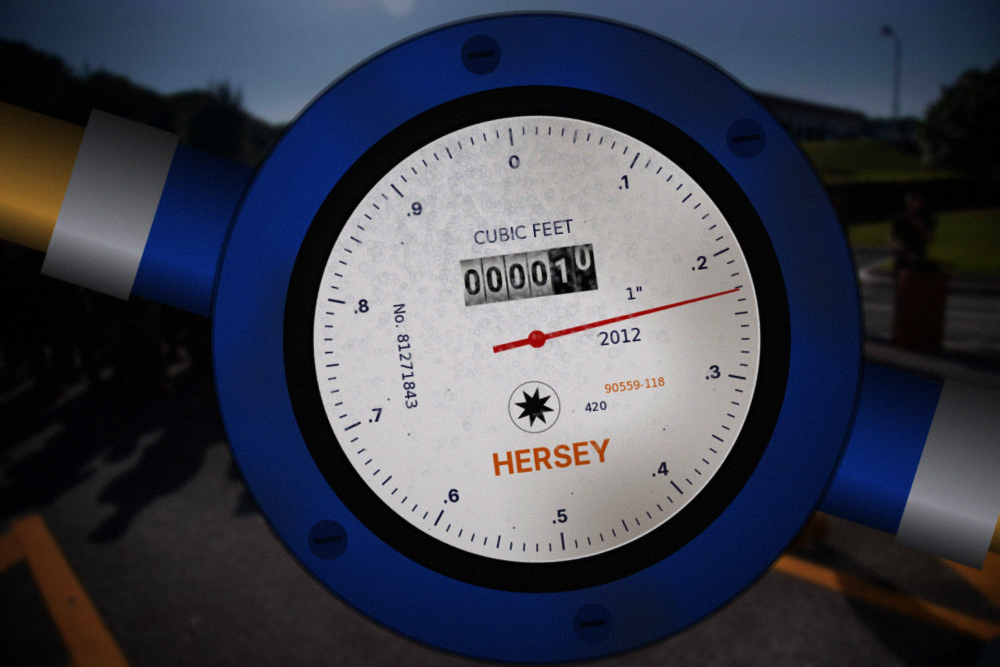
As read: ft³ 10.23
